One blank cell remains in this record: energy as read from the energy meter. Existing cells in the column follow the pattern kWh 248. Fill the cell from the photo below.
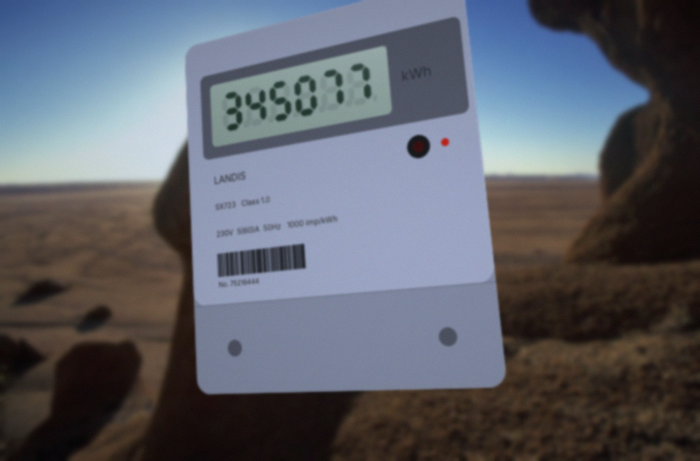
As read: kWh 345077
